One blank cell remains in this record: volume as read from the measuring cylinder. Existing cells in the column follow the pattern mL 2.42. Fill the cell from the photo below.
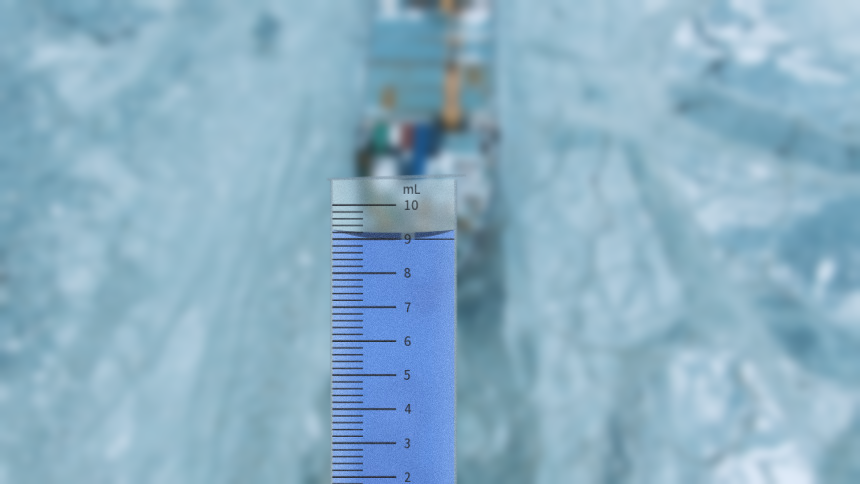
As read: mL 9
